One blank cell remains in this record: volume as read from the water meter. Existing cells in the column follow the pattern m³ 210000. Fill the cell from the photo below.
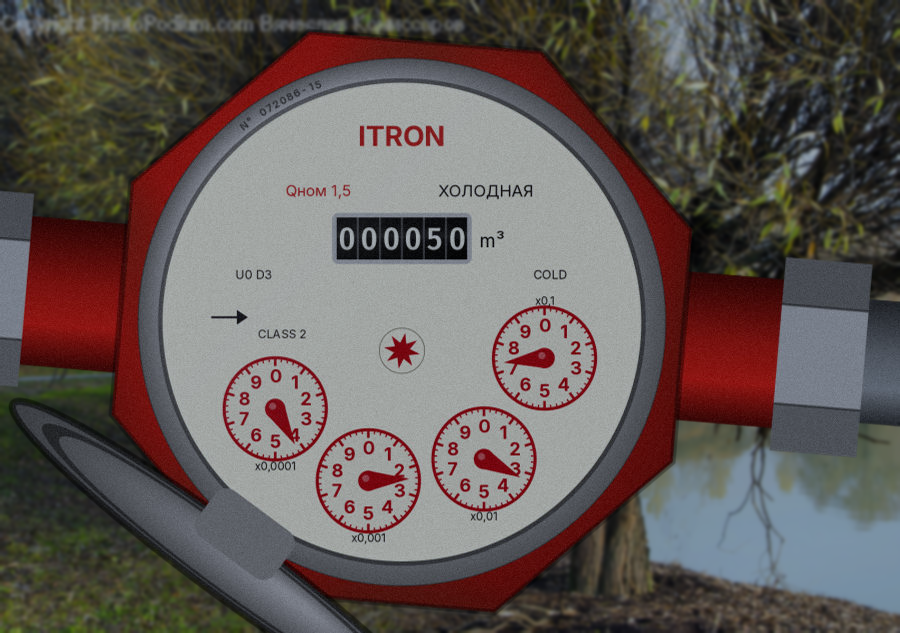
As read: m³ 50.7324
